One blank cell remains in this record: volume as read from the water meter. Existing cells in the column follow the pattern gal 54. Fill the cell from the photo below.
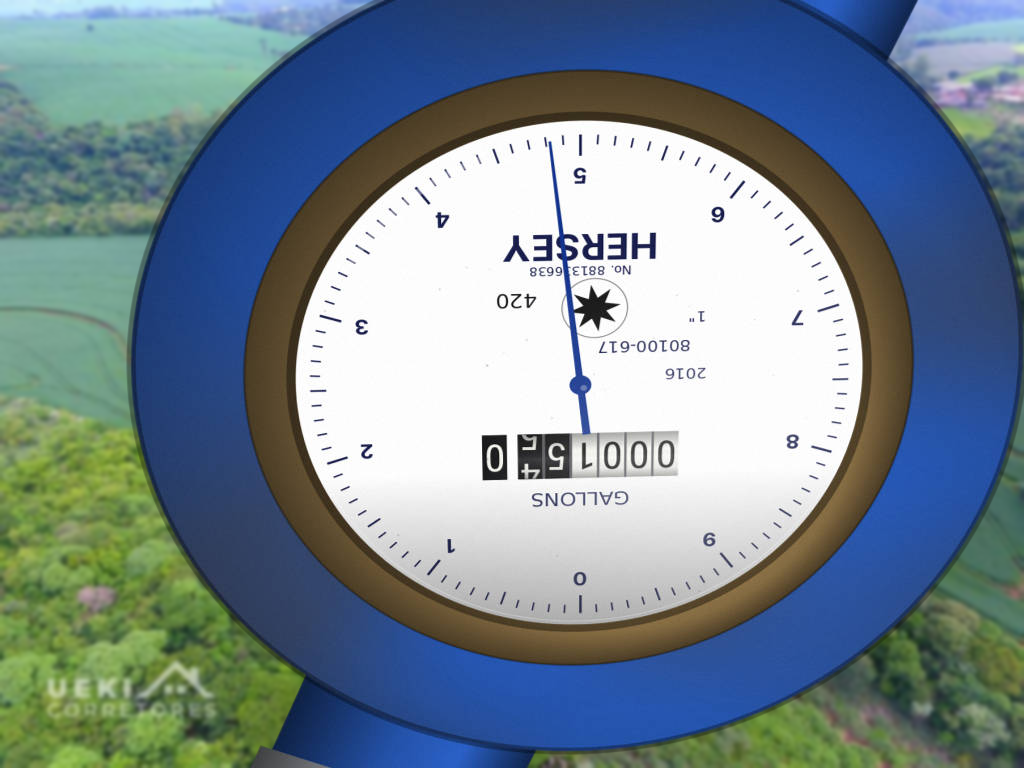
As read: gal 1544.8
